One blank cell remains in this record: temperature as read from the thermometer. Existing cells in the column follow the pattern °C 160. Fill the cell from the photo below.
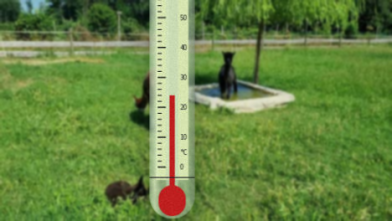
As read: °C 24
